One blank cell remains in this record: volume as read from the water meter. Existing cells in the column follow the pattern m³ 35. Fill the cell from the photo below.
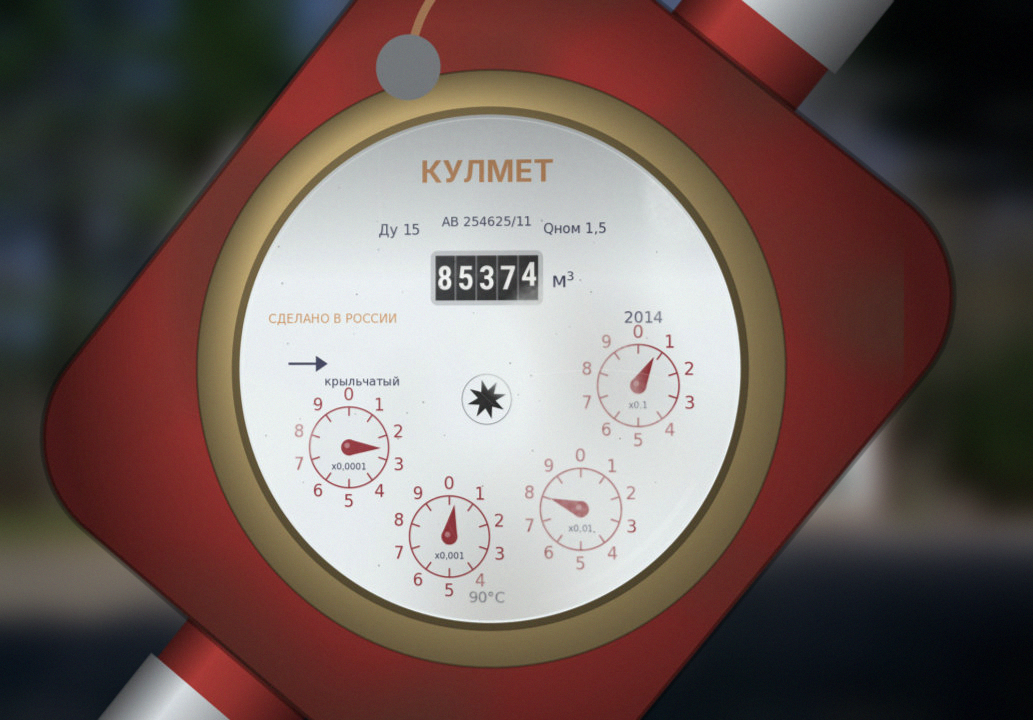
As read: m³ 85374.0802
